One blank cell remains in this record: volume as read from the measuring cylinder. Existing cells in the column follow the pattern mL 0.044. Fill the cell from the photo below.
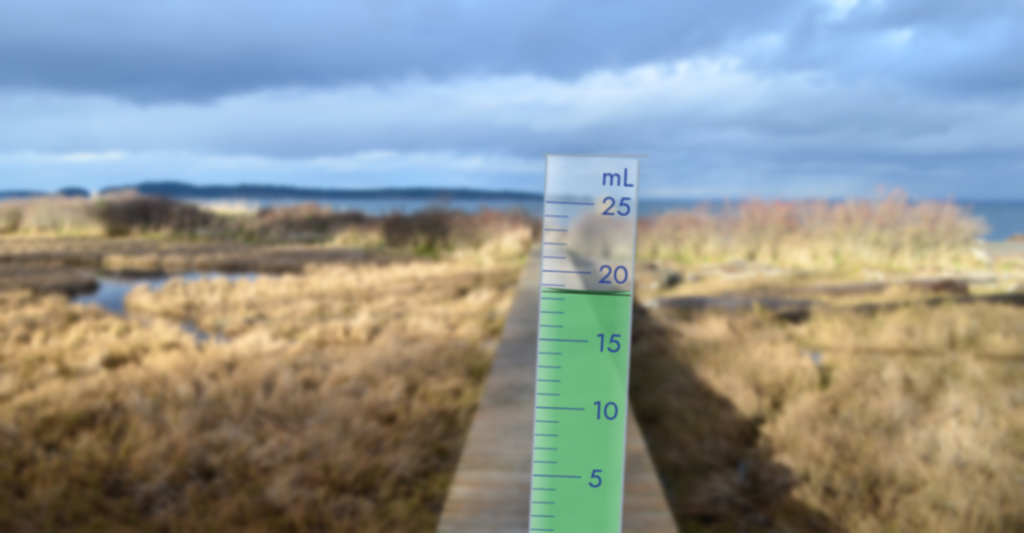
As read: mL 18.5
